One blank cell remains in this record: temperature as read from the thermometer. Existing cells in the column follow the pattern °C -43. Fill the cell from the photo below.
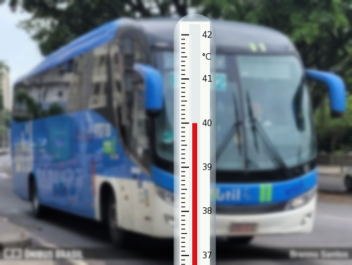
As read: °C 40
